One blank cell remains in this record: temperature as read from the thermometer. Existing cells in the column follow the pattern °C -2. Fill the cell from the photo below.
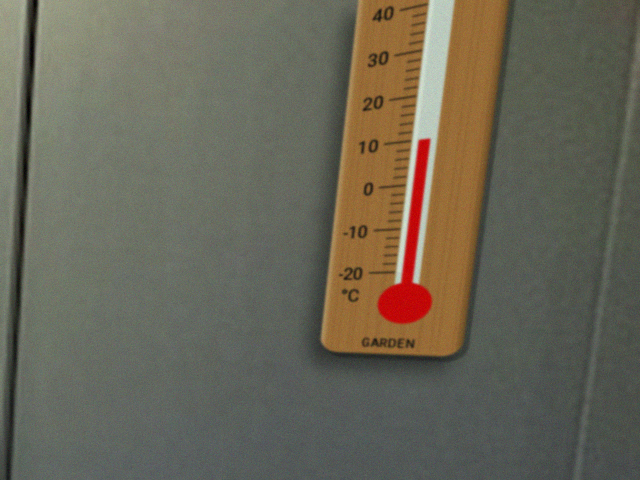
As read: °C 10
